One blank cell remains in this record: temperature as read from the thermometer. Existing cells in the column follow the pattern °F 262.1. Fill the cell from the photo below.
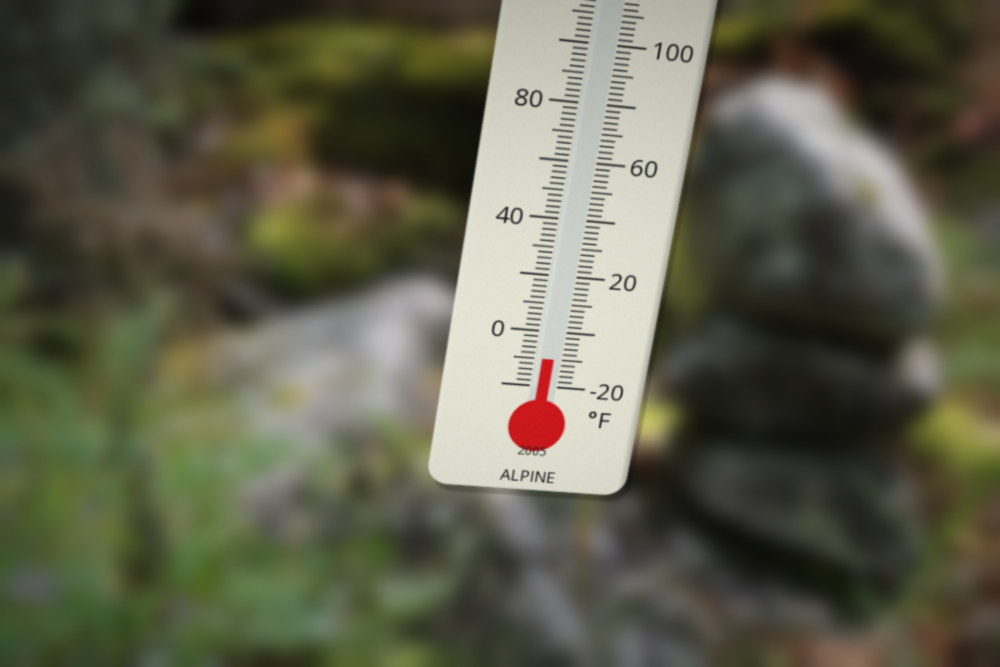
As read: °F -10
